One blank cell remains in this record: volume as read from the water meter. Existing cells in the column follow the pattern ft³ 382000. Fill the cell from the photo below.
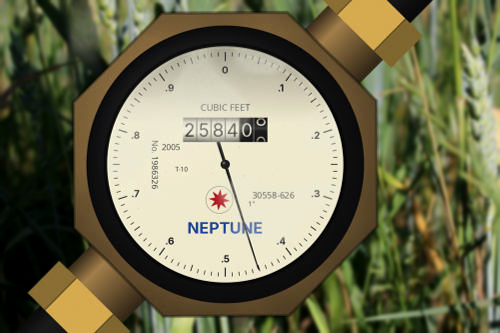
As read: ft³ 258408.45
